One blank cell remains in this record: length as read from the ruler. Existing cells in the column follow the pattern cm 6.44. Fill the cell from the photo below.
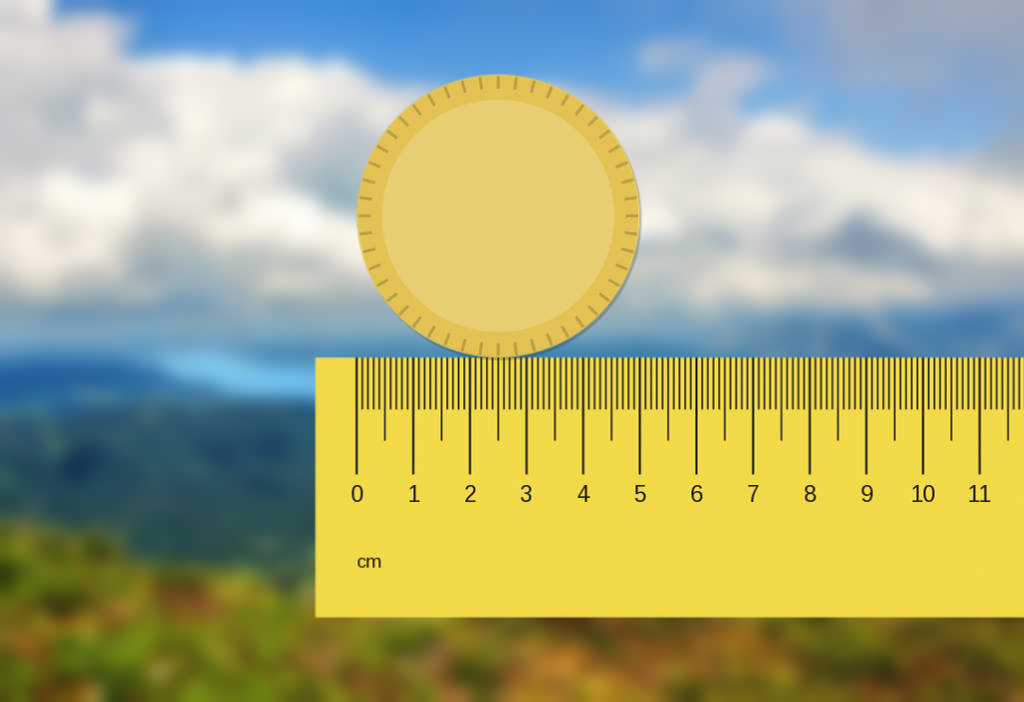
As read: cm 5
